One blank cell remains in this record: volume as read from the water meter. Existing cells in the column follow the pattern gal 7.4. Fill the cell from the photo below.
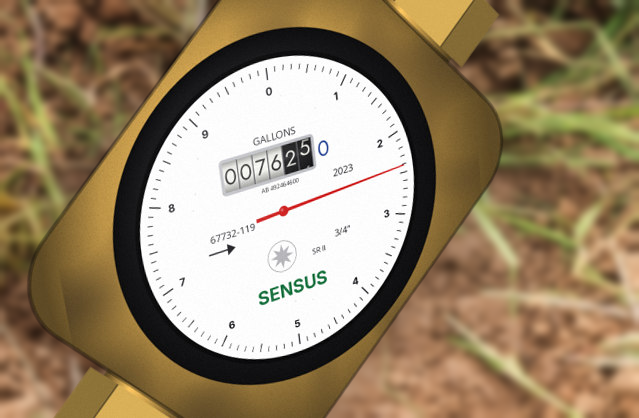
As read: gal 76252.4
